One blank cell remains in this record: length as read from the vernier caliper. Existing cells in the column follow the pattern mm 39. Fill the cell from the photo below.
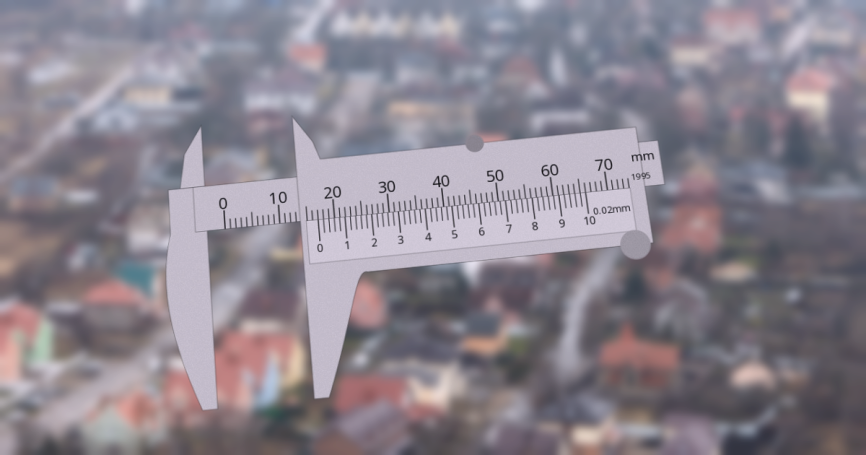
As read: mm 17.0
